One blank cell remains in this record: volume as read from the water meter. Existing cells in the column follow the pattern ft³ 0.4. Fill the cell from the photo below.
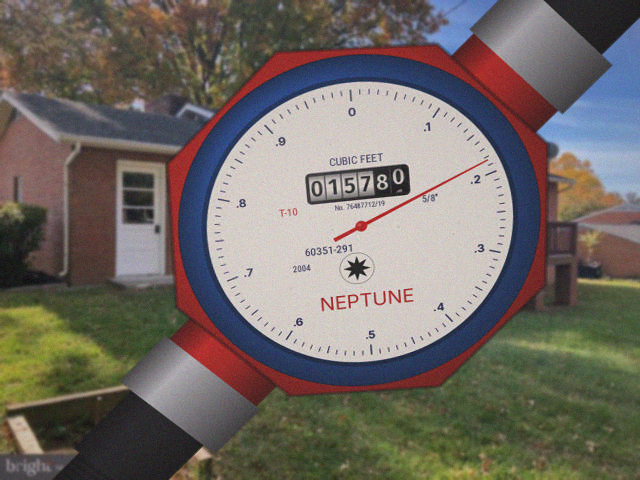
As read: ft³ 15780.18
